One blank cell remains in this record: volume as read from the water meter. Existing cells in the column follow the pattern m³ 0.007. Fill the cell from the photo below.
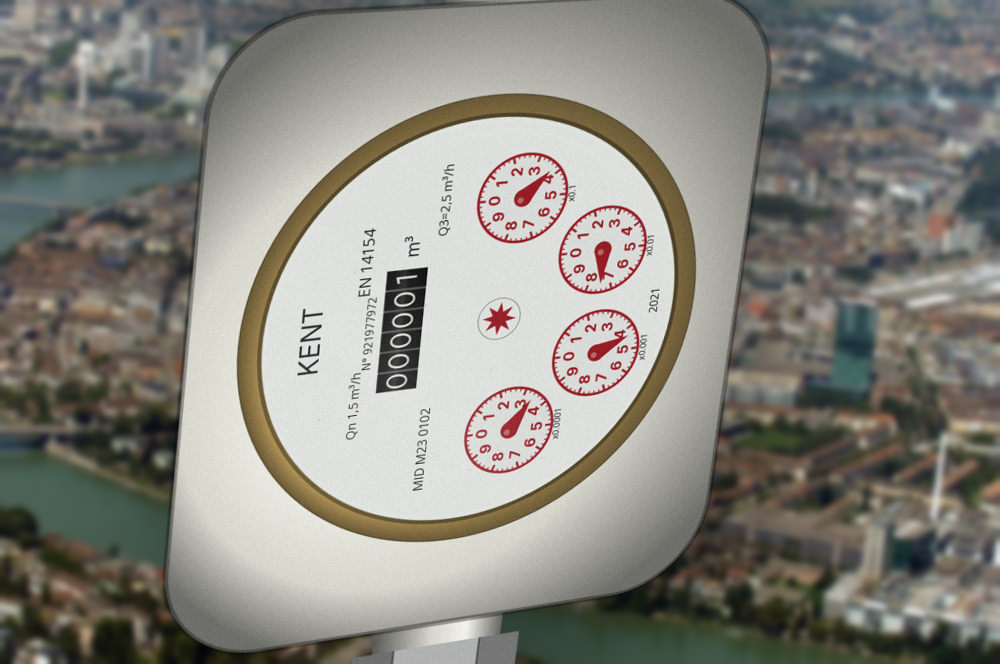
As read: m³ 1.3743
